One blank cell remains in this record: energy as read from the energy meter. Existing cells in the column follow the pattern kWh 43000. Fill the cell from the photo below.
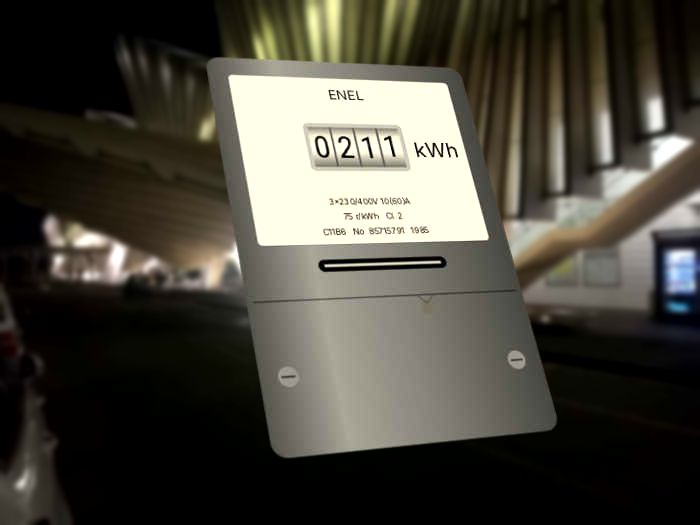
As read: kWh 211
